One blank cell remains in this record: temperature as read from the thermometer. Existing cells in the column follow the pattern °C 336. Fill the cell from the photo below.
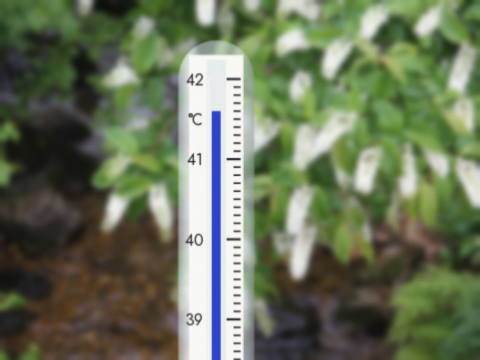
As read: °C 41.6
